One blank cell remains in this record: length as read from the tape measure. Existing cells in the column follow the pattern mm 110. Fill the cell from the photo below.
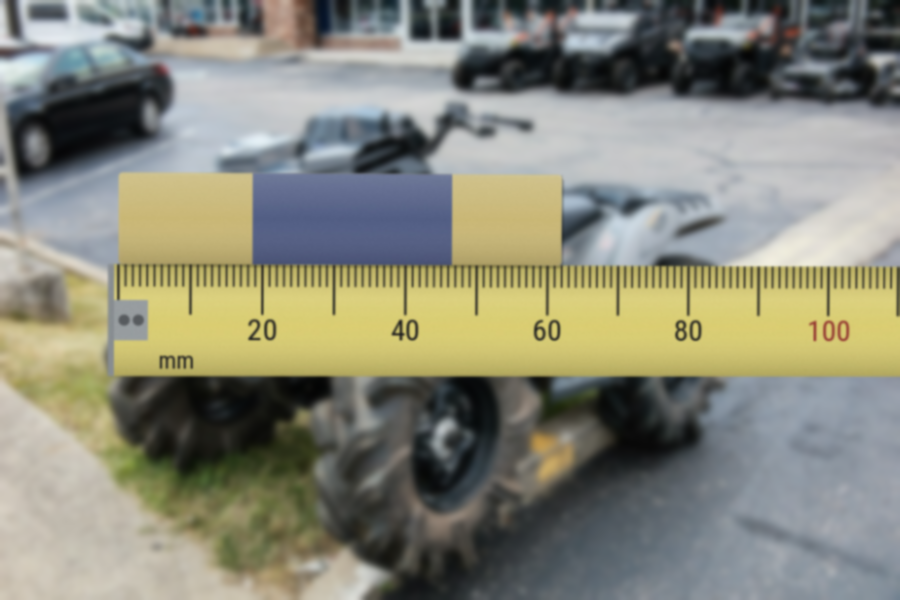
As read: mm 62
